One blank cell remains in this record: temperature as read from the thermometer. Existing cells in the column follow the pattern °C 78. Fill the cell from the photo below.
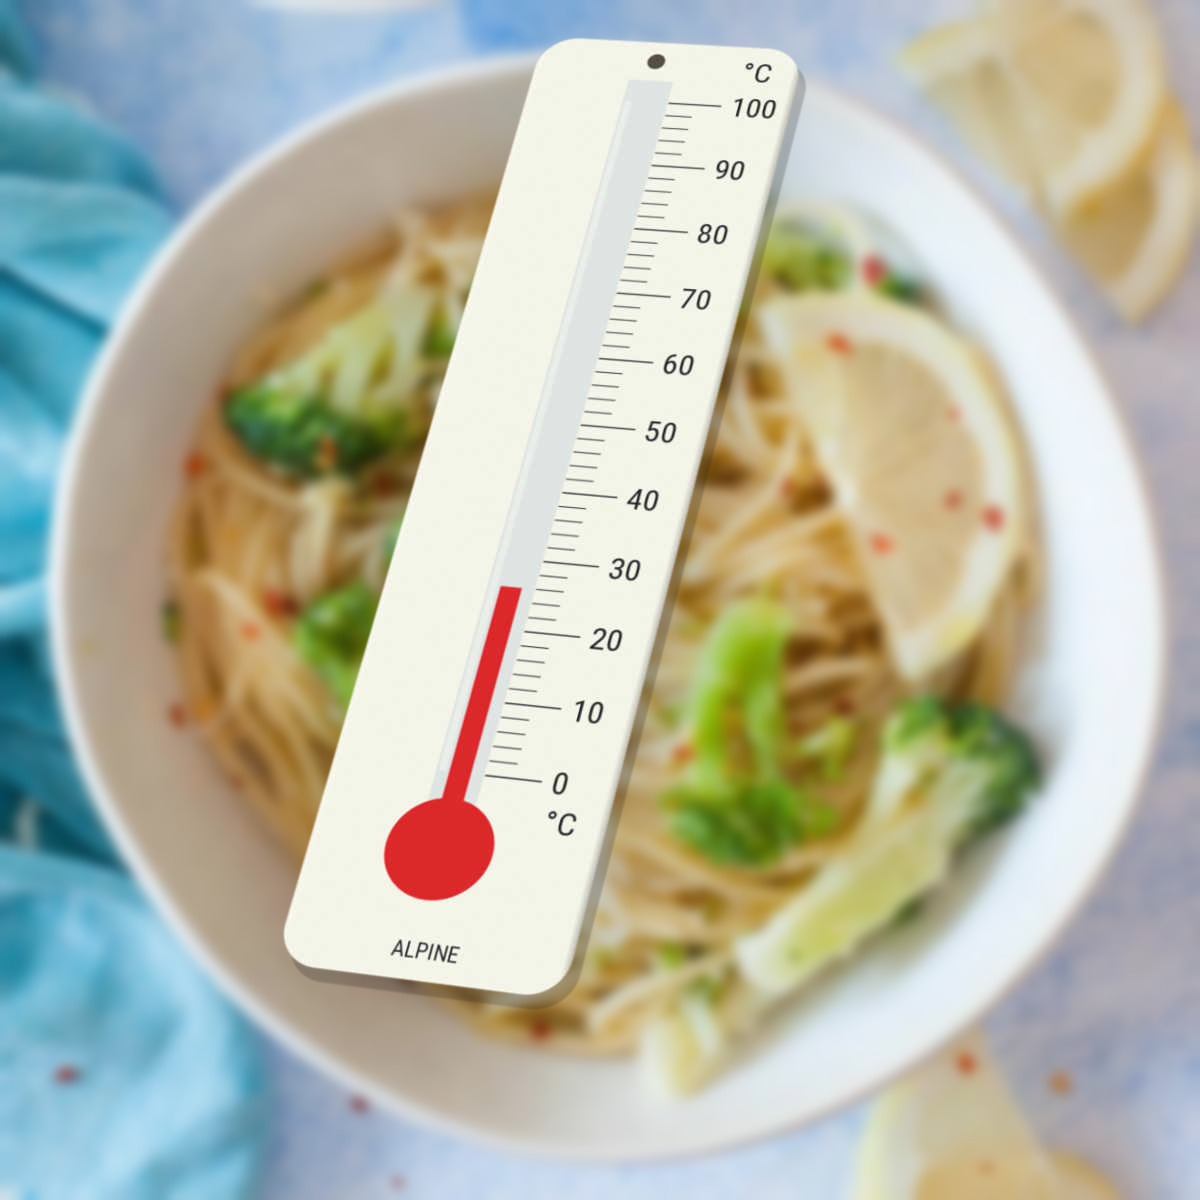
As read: °C 26
